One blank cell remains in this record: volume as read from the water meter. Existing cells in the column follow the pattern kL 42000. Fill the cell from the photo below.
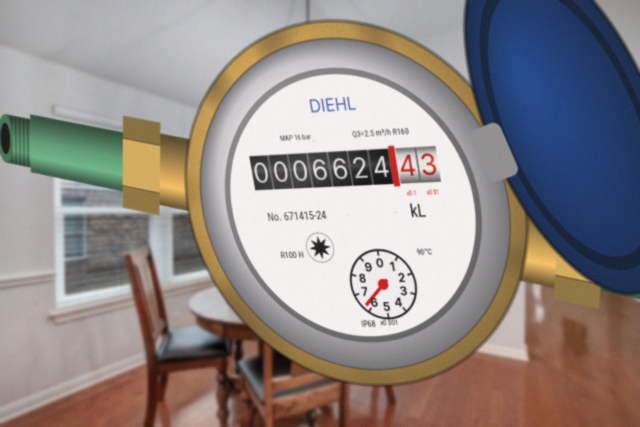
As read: kL 6624.436
